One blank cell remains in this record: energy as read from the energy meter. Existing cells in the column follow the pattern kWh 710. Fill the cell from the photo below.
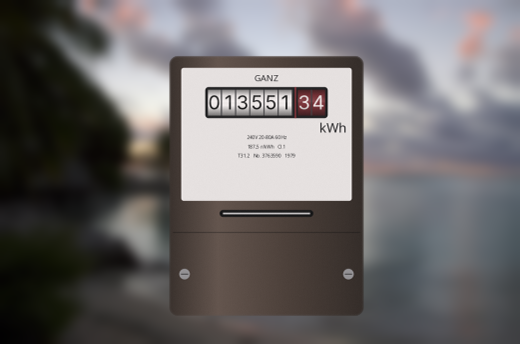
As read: kWh 13551.34
